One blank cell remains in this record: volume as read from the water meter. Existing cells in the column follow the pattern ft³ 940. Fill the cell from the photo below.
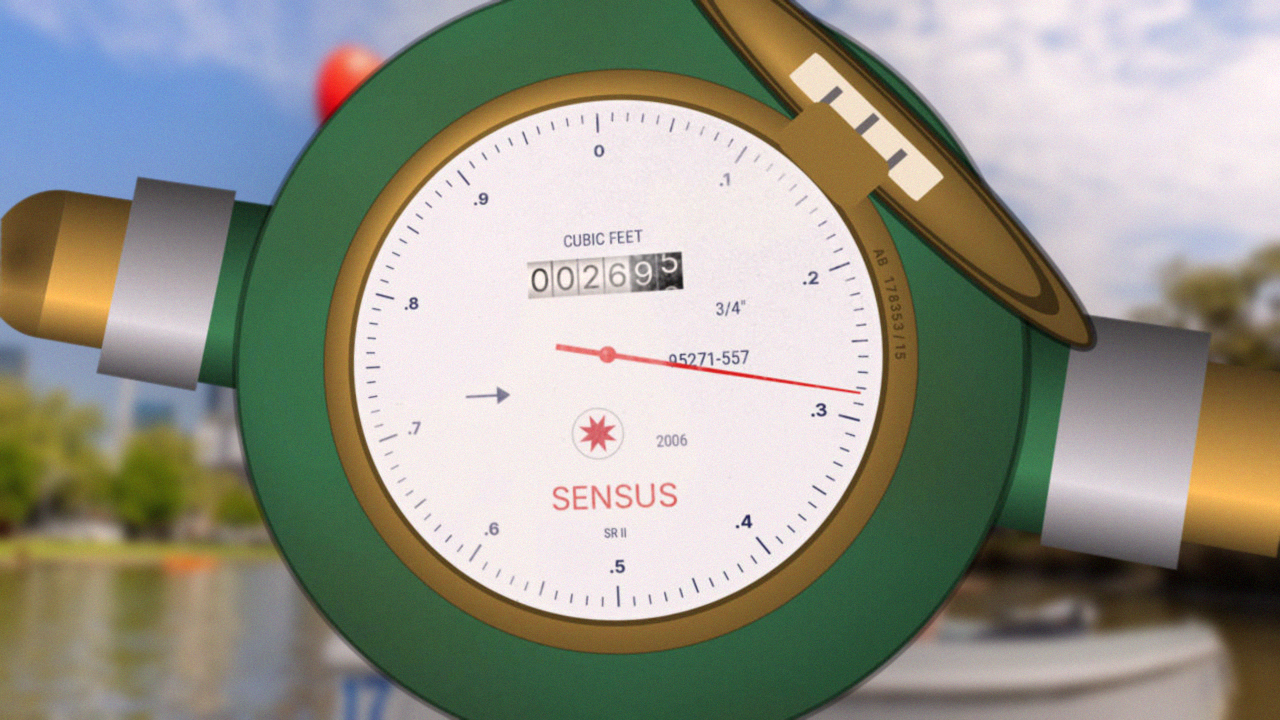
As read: ft³ 2695.28
